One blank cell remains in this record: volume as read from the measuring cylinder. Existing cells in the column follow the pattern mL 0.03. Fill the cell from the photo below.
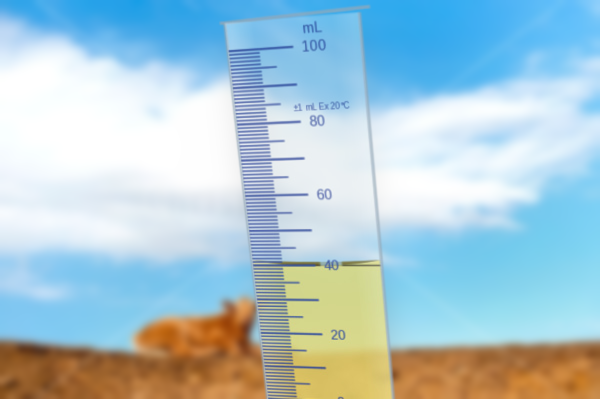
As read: mL 40
